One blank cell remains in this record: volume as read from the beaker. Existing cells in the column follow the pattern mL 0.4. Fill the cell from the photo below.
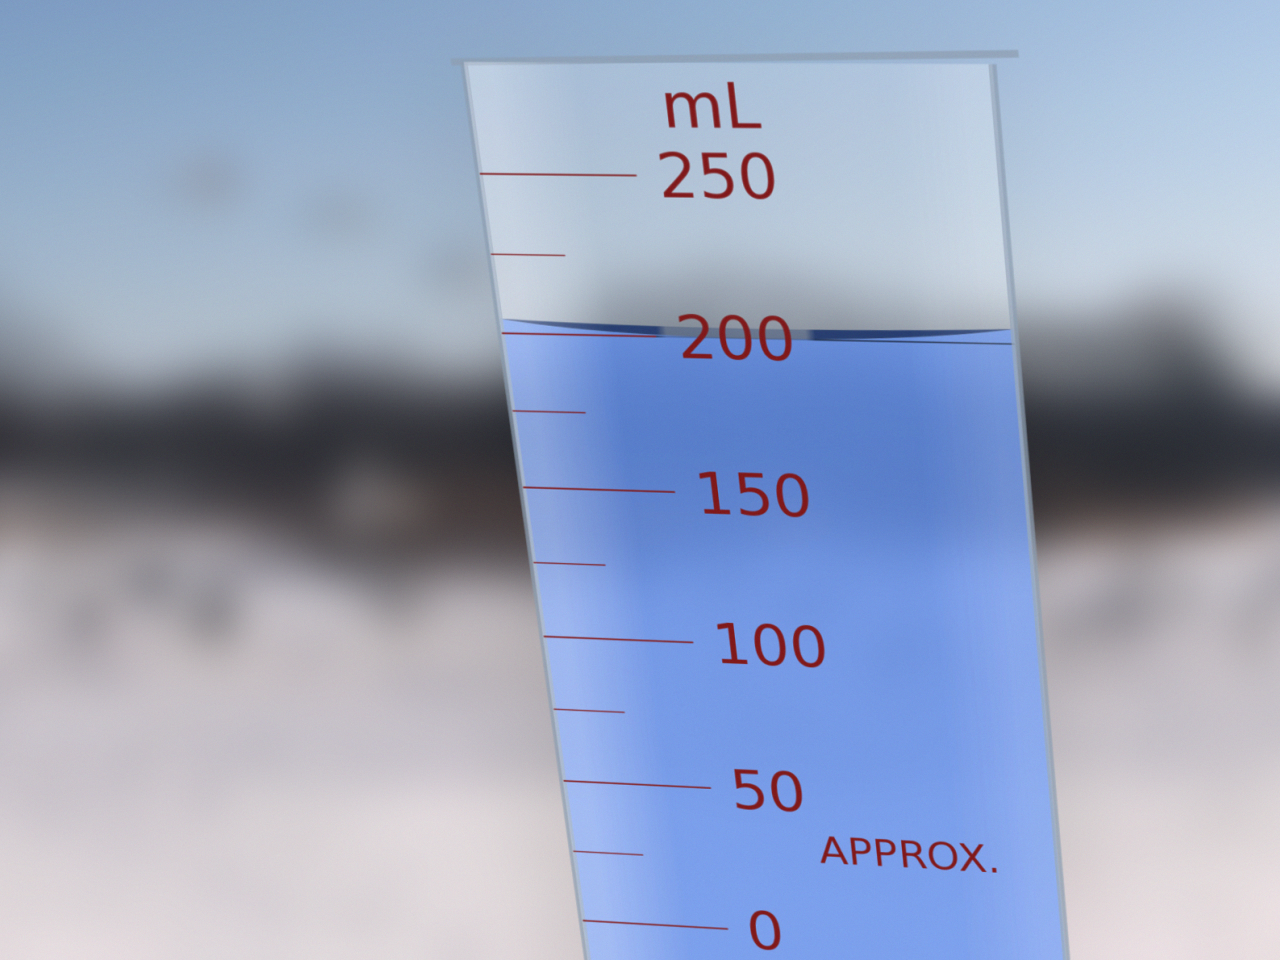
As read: mL 200
